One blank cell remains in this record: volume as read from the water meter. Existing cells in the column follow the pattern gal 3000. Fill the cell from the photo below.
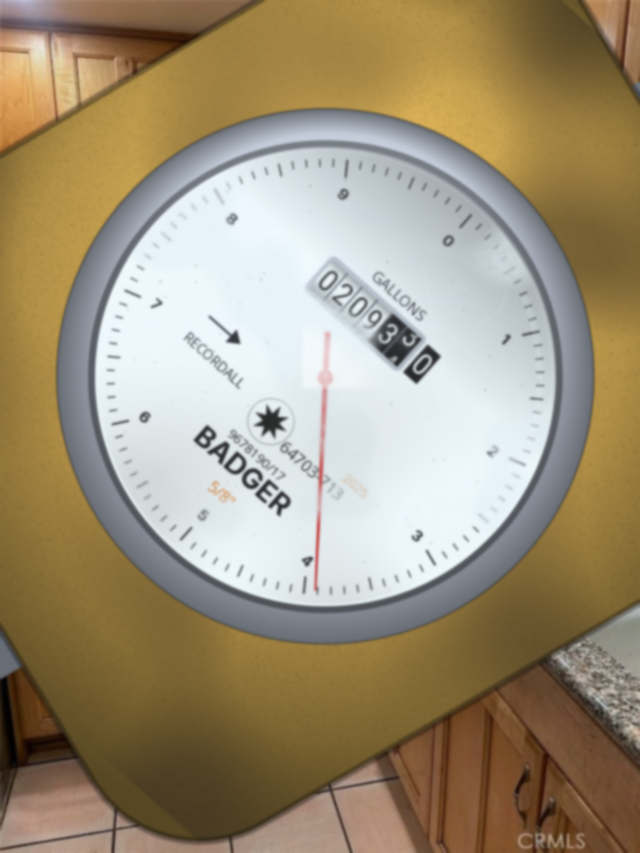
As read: gal 209333.9
